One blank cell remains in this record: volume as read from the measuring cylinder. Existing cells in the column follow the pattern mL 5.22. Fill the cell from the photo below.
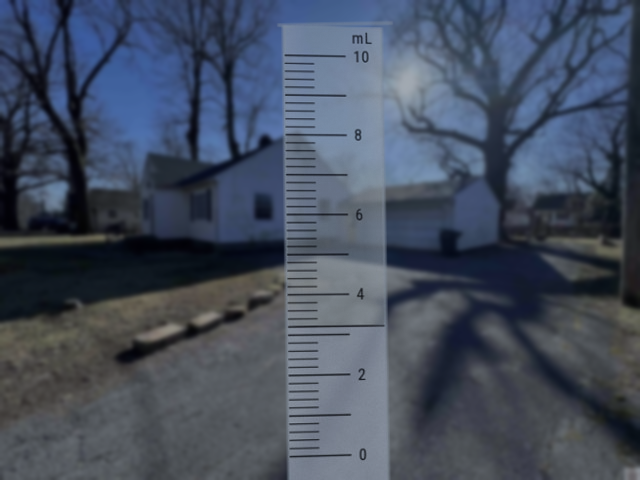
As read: mL 3.2
